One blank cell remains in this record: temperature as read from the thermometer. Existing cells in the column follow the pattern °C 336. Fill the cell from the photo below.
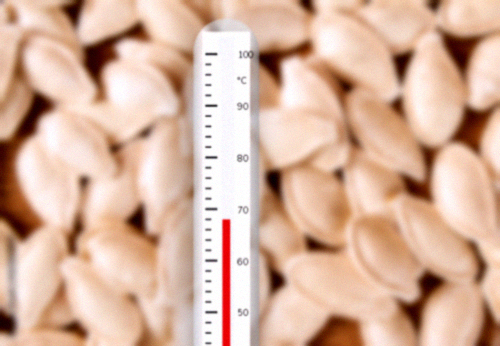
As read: °C 68
